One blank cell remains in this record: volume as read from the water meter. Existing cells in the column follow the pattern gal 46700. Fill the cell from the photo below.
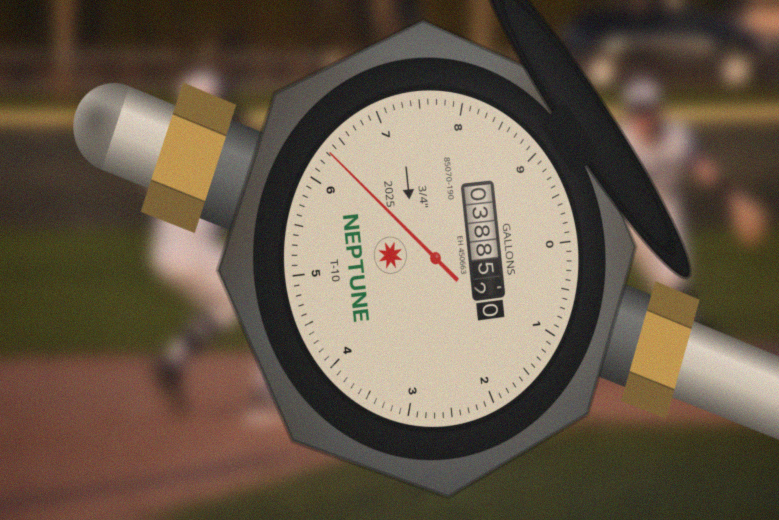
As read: gal 388516.3
